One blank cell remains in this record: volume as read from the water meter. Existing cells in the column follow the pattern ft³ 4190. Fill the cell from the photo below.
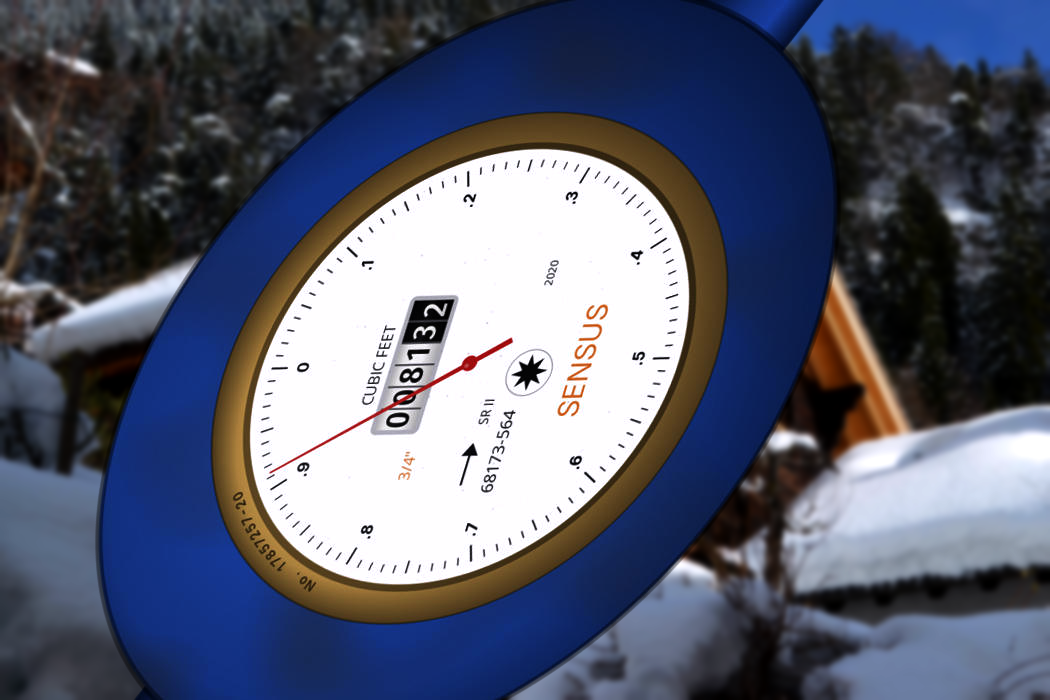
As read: ft³ 8131.91
